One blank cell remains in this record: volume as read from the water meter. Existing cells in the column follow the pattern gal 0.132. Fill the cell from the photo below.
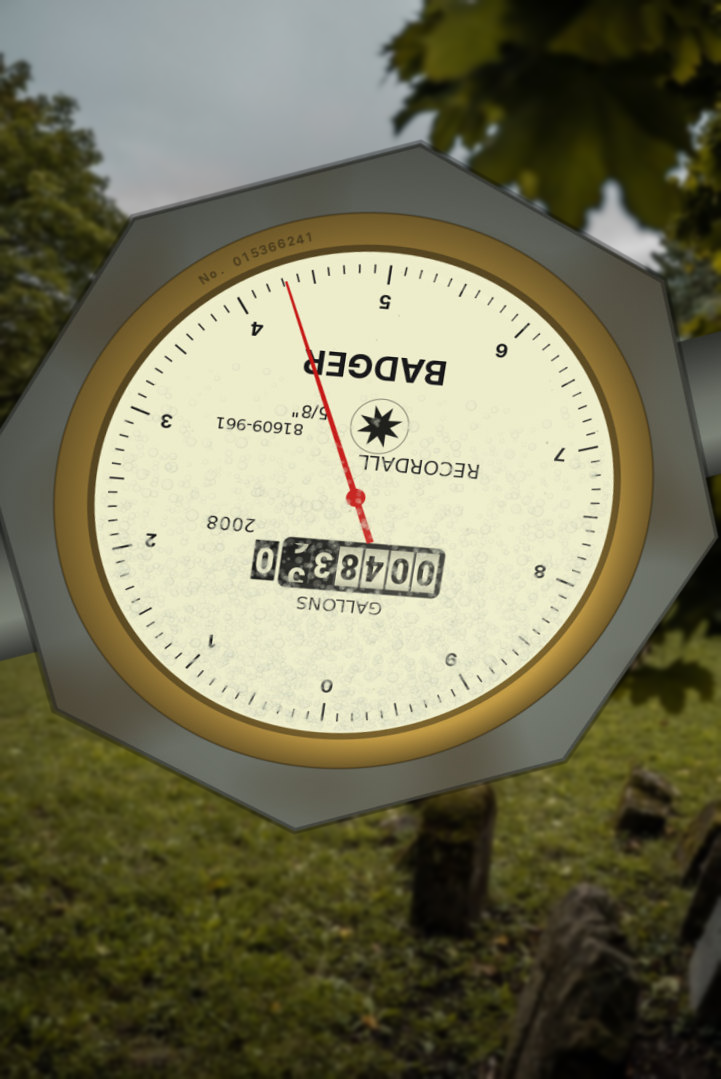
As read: gal 48354.3
